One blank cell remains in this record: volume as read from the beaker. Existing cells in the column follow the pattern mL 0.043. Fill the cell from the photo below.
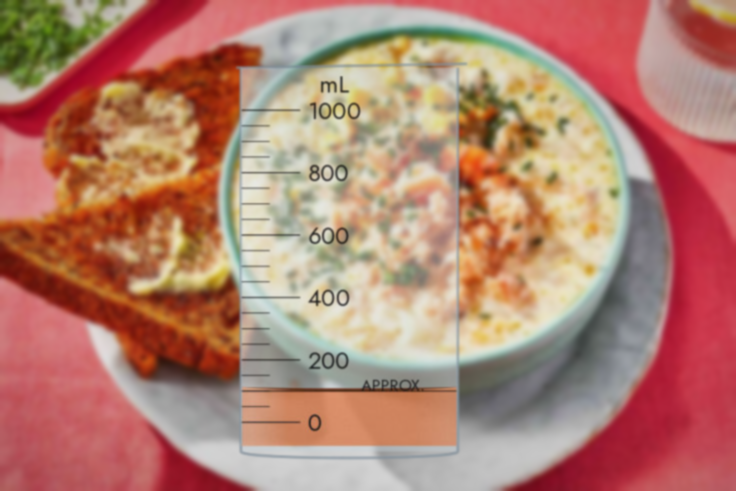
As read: mL 100
